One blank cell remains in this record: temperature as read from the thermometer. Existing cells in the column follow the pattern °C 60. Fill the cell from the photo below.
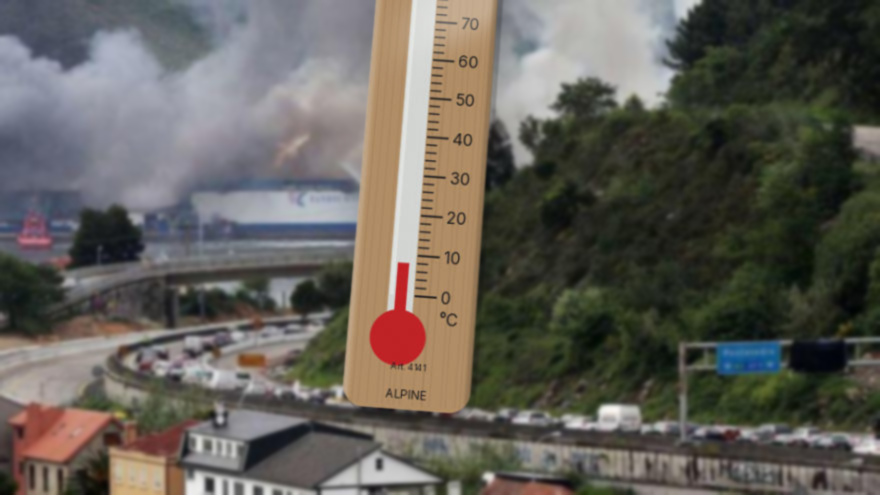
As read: °C 8
